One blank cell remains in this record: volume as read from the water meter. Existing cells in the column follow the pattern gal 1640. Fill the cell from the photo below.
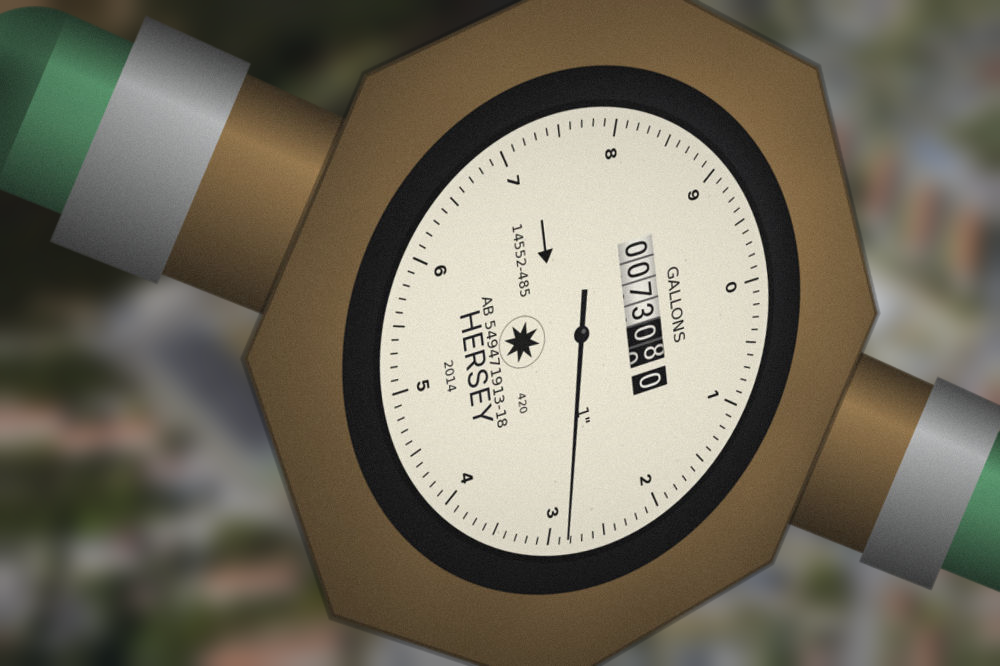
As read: gal 73082.8
